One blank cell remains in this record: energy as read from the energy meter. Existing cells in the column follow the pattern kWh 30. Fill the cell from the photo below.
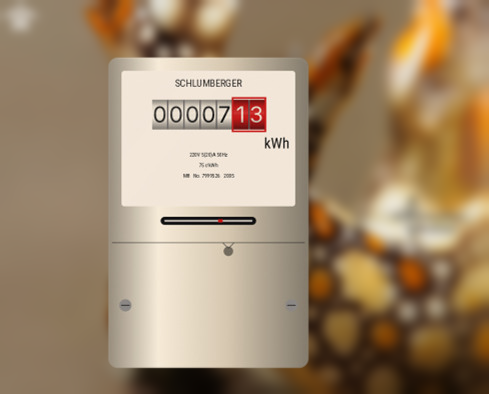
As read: kWh 7.13
